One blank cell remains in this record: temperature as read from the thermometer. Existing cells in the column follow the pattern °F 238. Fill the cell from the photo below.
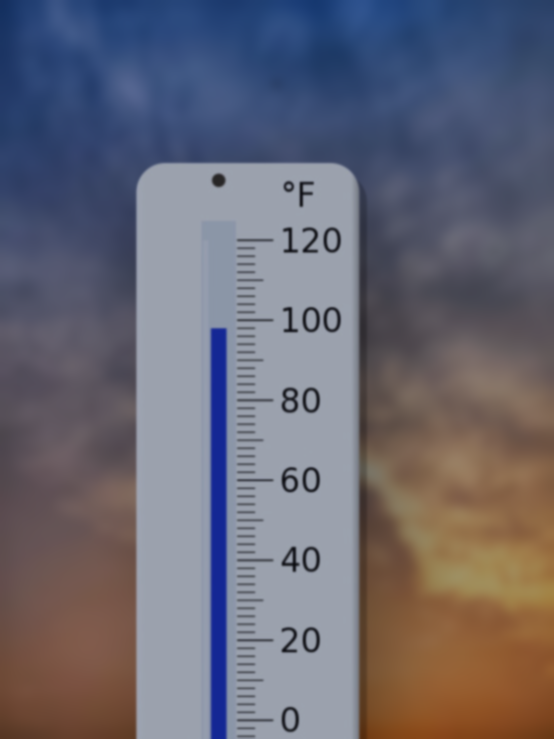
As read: °F 98
